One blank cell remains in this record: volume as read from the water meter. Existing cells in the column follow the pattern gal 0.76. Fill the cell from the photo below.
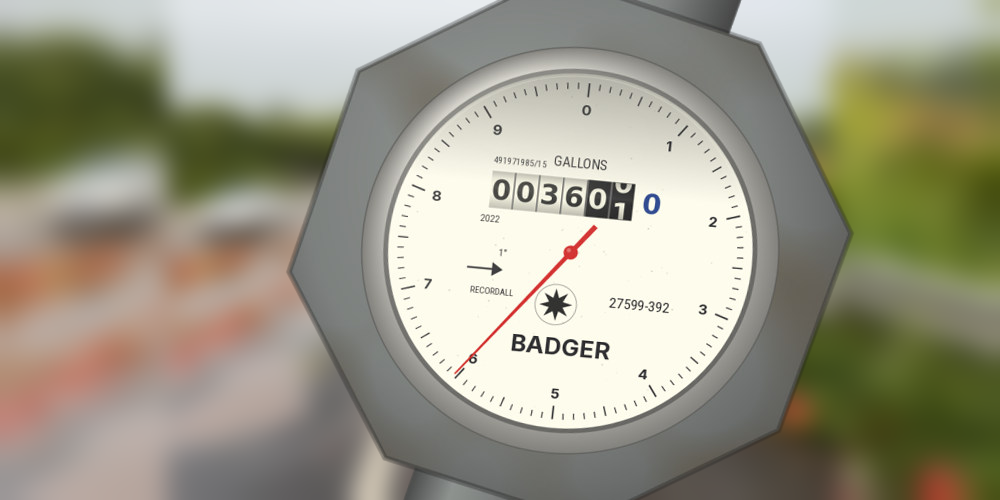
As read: gal 36006.0
